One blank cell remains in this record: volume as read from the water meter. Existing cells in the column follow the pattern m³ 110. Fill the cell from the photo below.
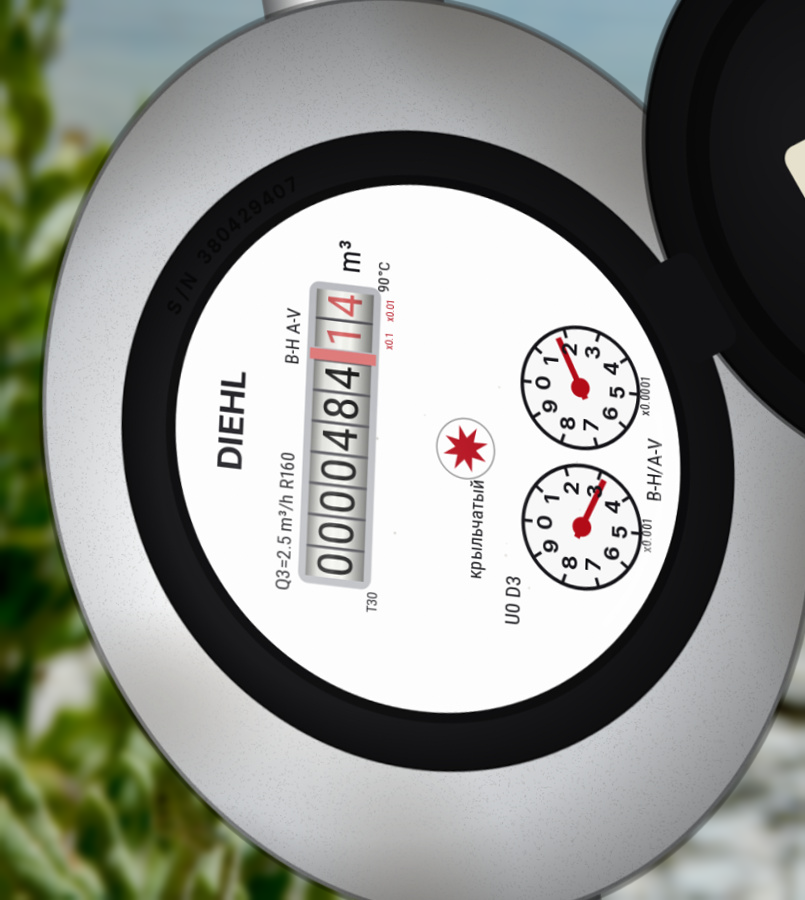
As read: m³ 484.1431
